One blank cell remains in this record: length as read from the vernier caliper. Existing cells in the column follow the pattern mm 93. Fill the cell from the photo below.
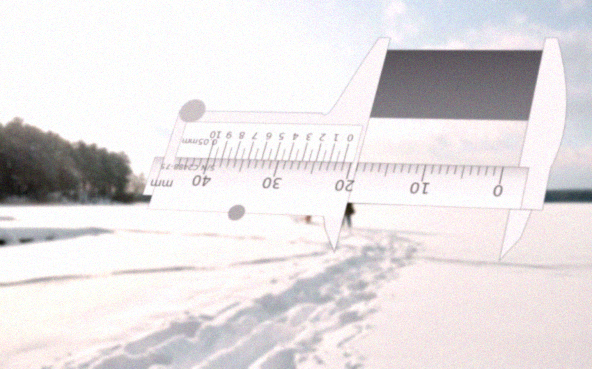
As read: mm 21.0
